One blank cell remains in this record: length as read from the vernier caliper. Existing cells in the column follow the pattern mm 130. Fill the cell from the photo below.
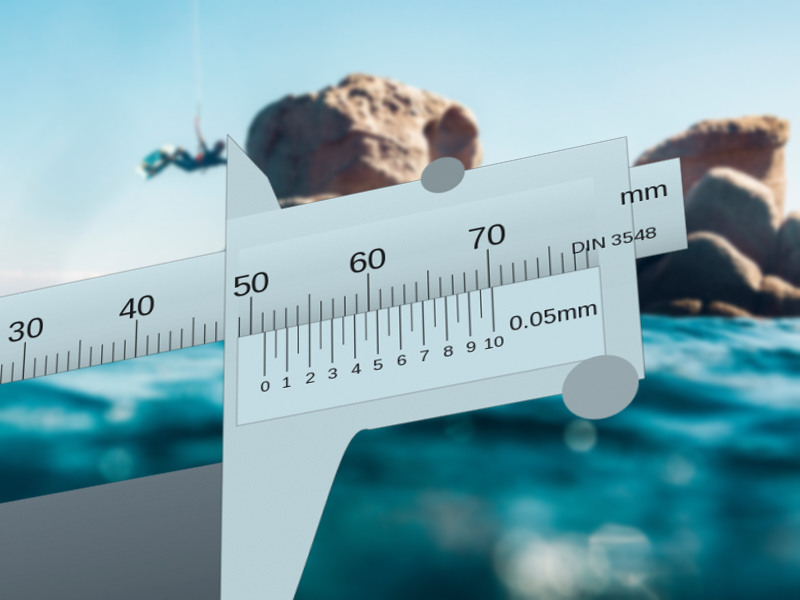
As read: mm 51.2
